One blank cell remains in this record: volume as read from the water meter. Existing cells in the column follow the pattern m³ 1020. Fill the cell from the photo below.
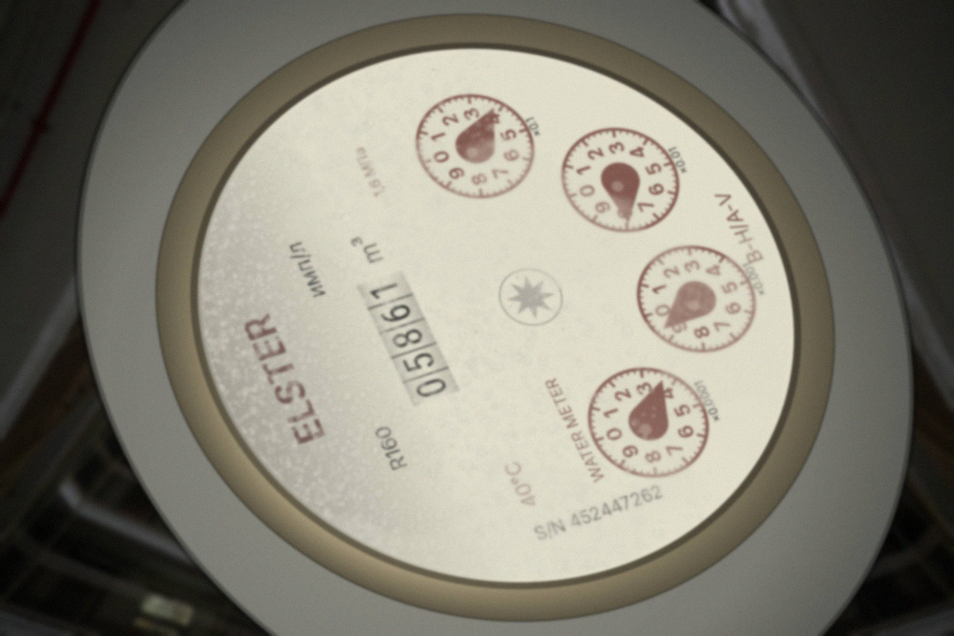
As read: m³ 5861.3793
